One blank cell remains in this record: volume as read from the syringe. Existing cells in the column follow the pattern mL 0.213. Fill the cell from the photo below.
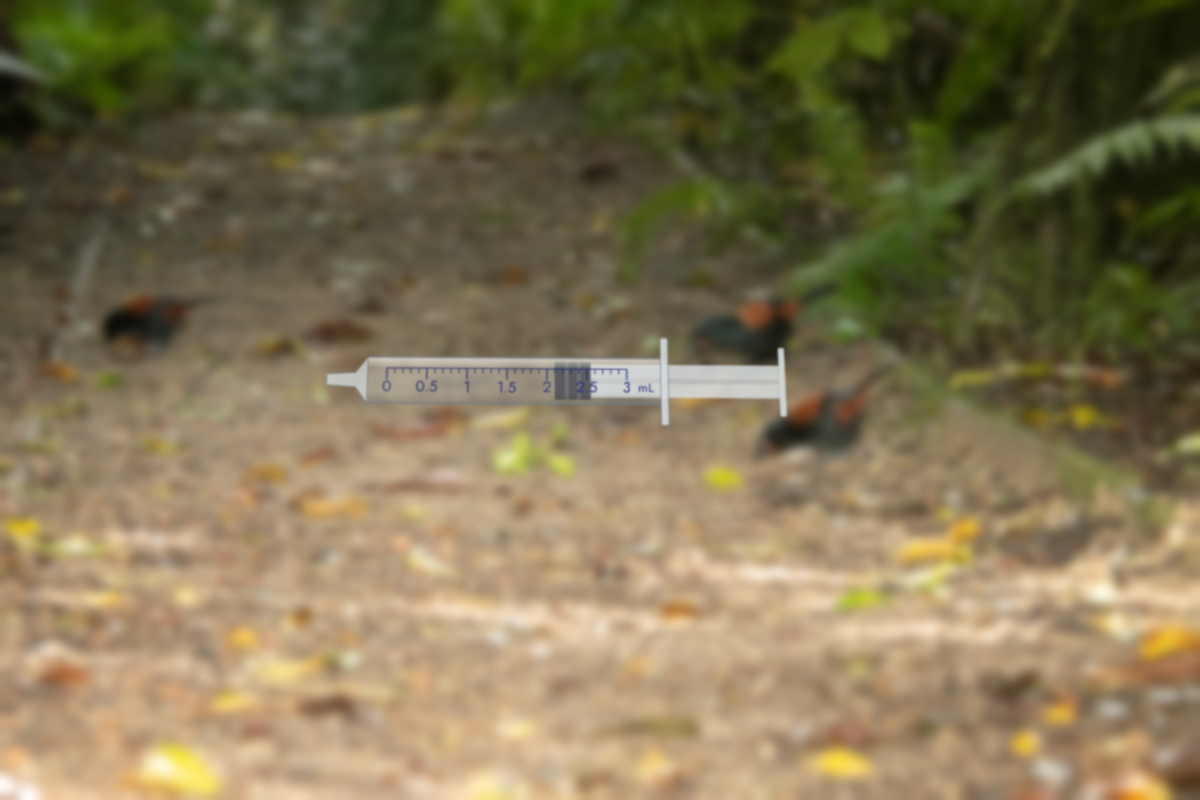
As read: mL 2.1
